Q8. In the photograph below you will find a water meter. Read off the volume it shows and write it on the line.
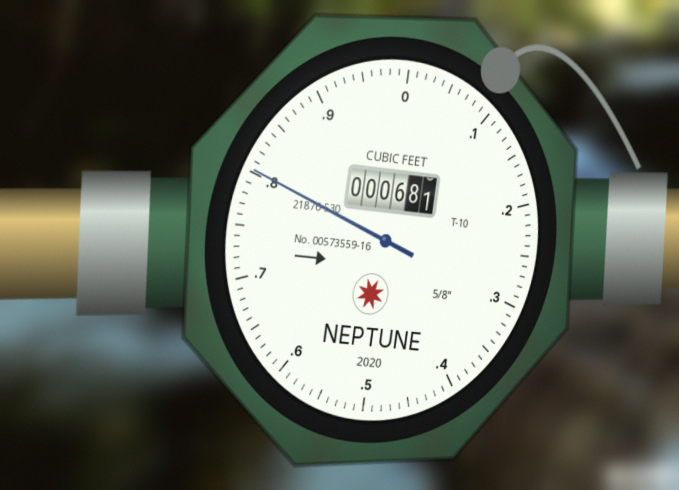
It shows 680.80 ft³
